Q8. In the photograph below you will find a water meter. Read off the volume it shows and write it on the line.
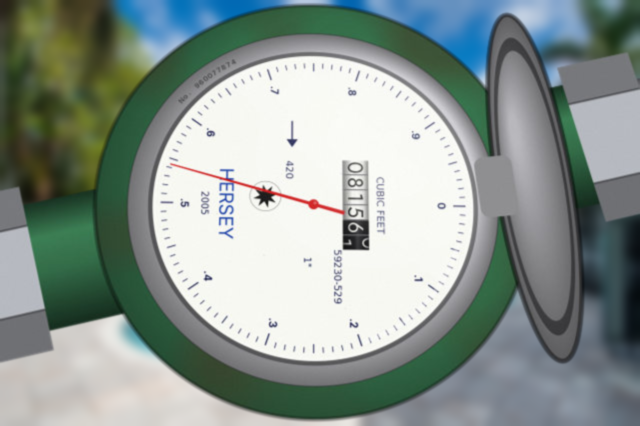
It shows 81560.54 ft³
